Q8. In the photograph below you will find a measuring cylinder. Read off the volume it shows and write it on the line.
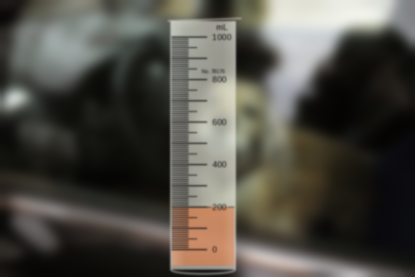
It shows 200 mL
